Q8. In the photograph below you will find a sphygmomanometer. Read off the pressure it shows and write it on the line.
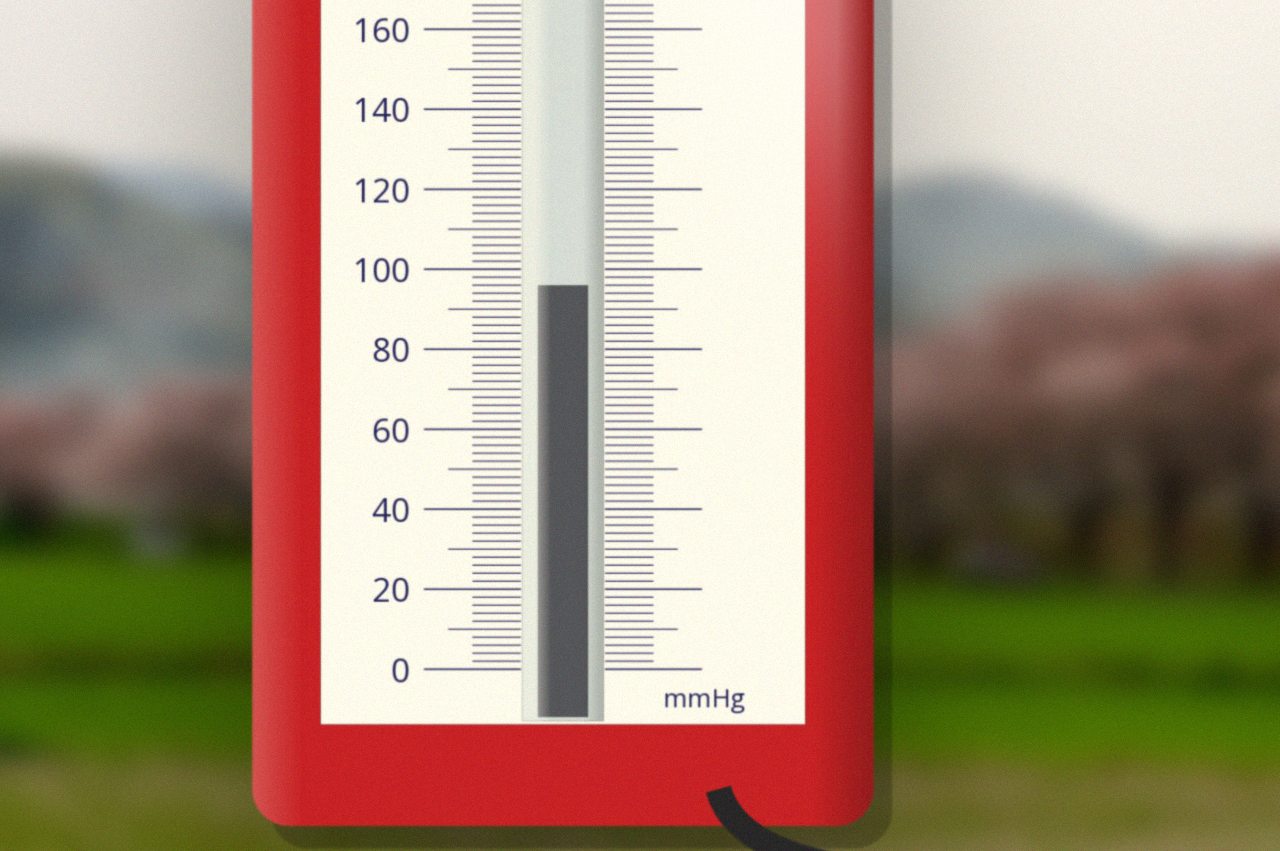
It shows 96 mmHg
